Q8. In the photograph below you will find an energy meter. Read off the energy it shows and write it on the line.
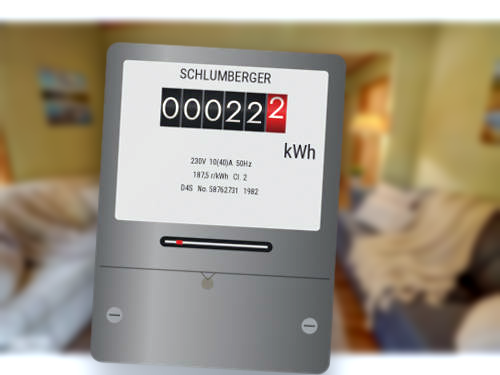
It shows 22.2 kWh
